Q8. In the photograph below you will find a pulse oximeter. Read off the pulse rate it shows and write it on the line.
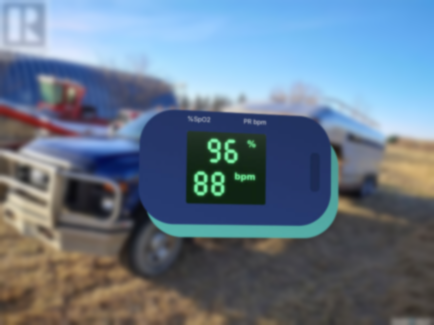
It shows 88 bpm
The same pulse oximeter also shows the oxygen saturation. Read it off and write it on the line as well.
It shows 96 %
